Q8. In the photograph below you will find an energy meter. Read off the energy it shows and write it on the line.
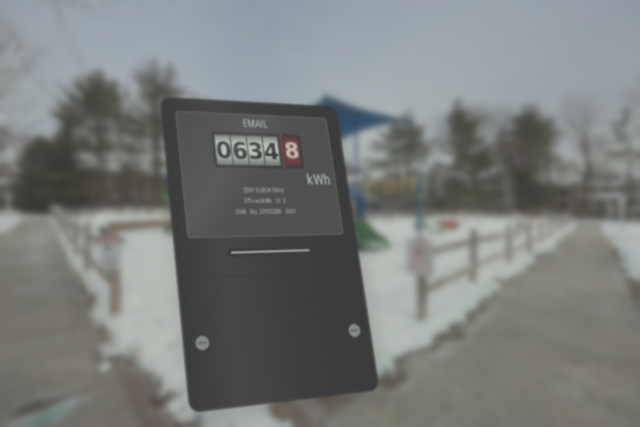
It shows 634.8 kWh
